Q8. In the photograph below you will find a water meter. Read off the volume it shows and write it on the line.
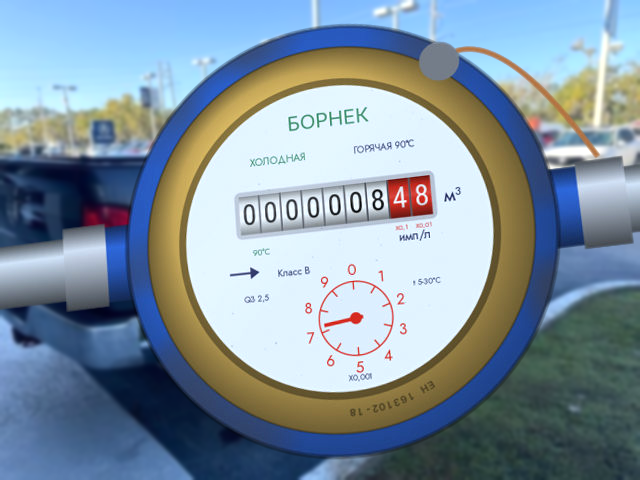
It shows 8.487 m³
